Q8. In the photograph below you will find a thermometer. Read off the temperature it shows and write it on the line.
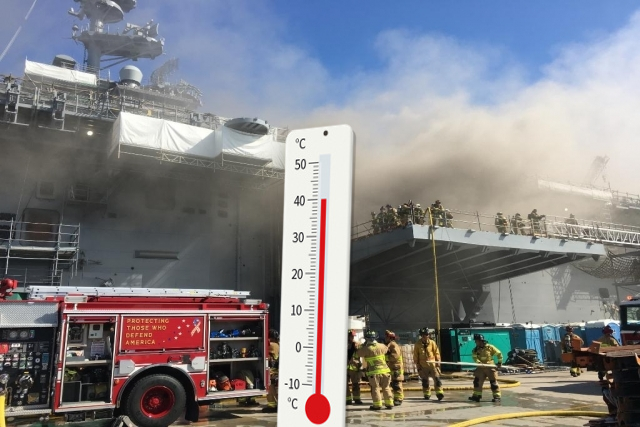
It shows 40 °C
